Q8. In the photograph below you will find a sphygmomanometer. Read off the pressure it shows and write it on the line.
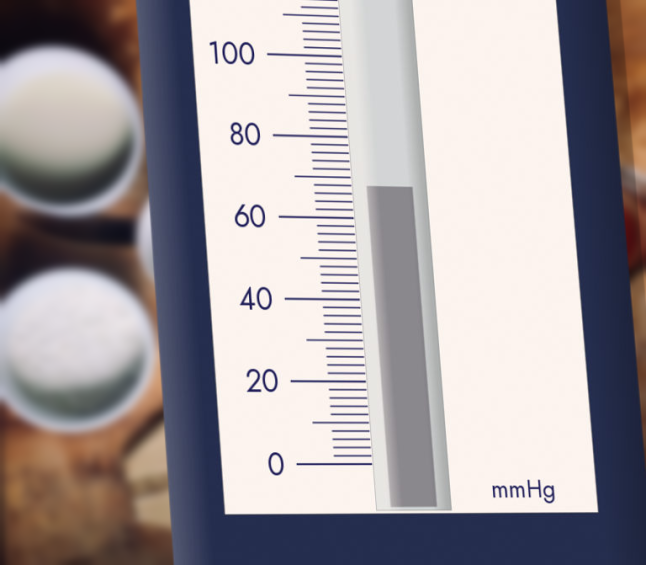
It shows 68 mmHg
